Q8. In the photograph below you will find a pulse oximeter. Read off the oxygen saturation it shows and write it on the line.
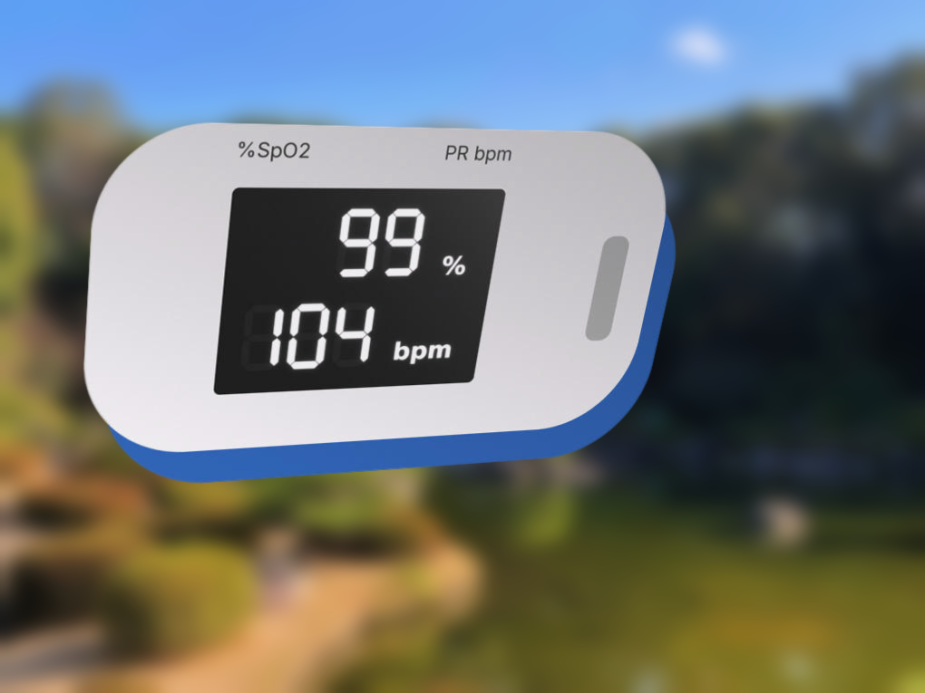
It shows 99 %
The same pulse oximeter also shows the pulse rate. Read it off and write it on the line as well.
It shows 104 bpm
